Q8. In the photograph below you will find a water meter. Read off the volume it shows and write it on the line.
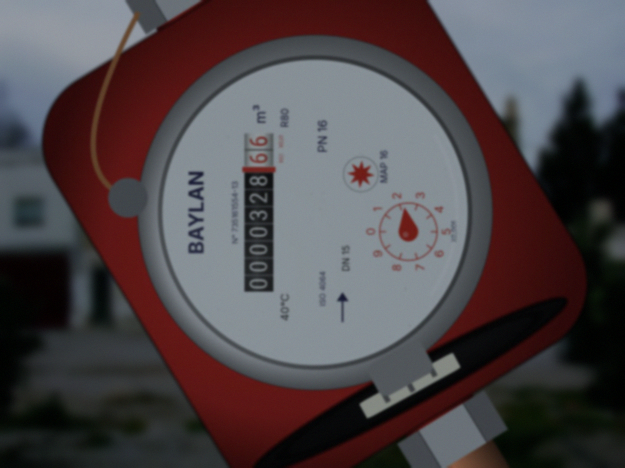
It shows 328.662 m³
